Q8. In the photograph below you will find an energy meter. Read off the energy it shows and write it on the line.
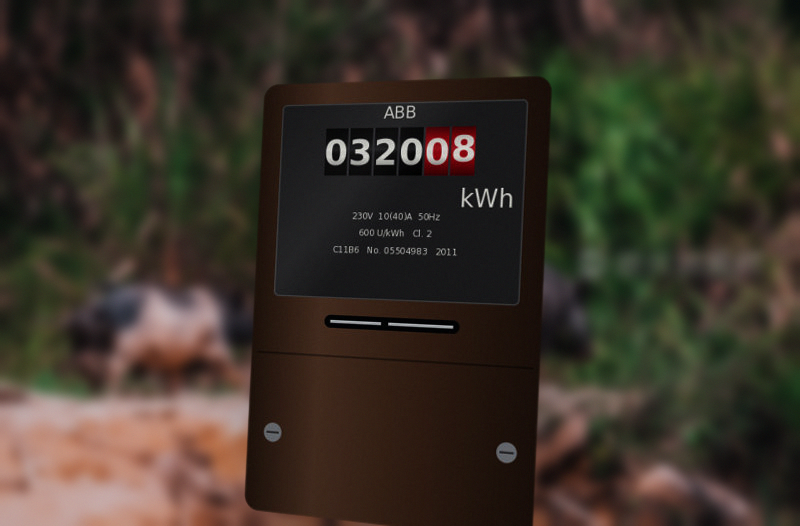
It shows 320.08 kWh
